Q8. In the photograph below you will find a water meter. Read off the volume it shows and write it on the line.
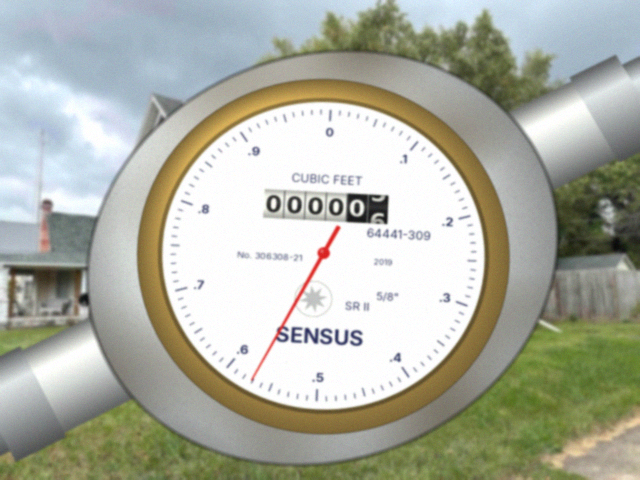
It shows 5.57 ft³
